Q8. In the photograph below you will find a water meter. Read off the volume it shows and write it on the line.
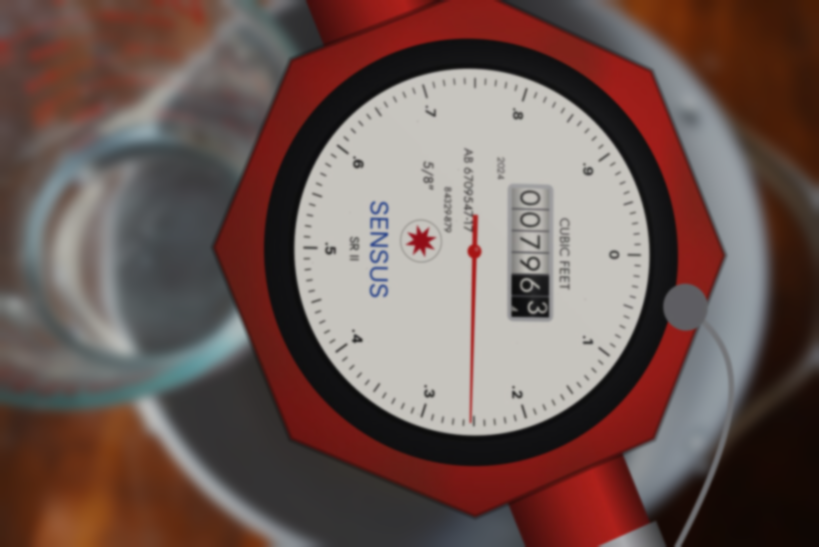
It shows 7963.25 ft³
